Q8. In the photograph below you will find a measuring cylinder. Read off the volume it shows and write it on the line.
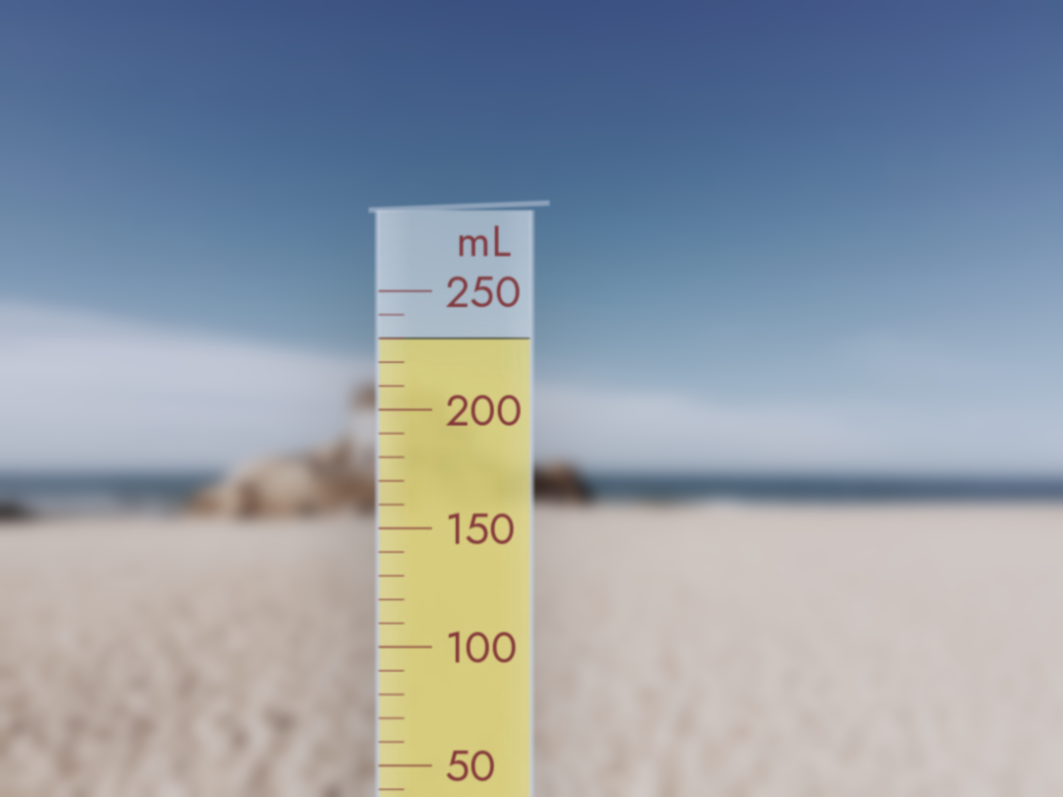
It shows 230 mL
